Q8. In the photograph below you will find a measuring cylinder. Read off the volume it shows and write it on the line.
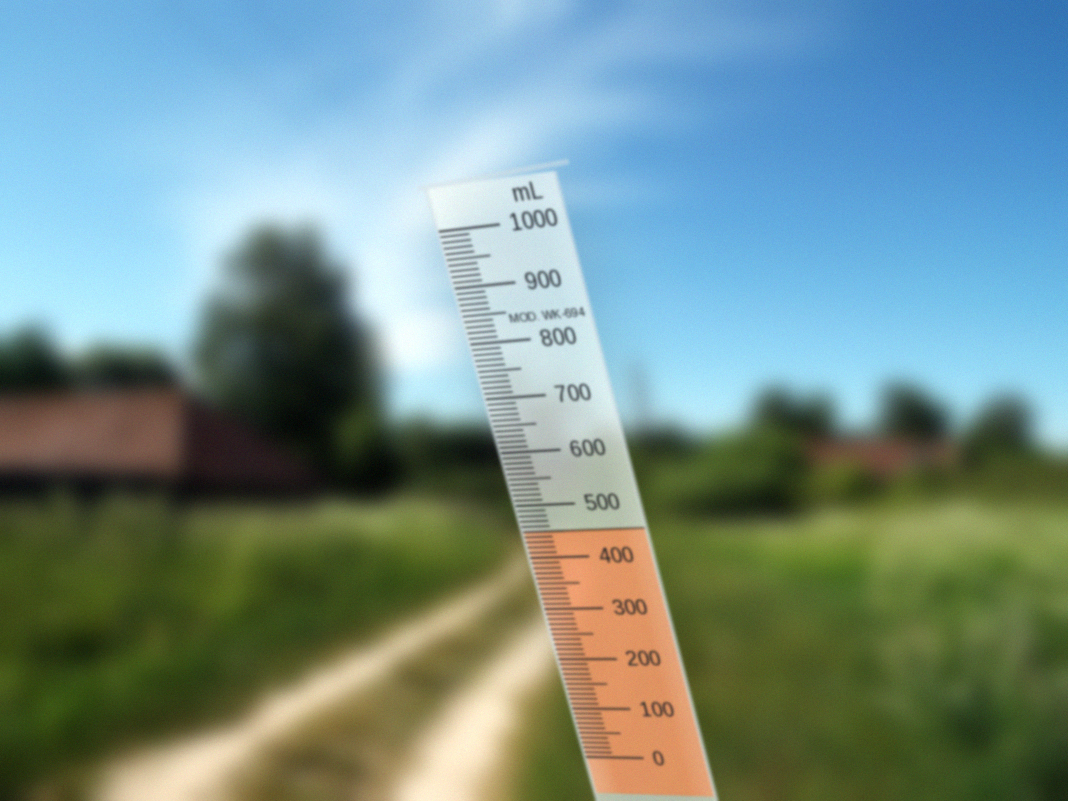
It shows 450 mL
